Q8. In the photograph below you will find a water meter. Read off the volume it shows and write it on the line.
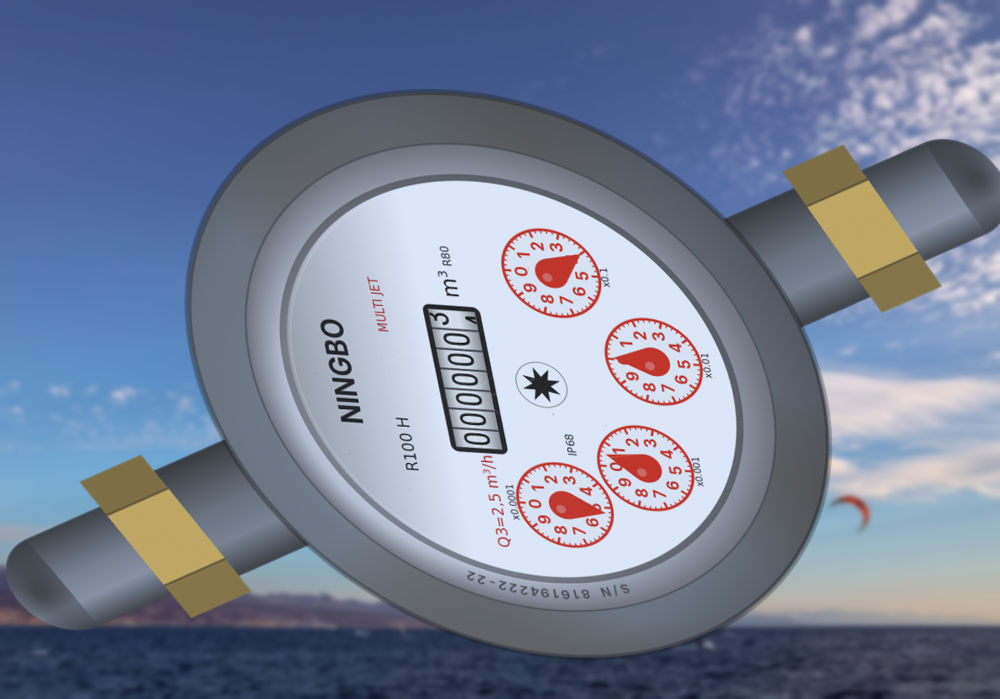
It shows 3.4005 m³
